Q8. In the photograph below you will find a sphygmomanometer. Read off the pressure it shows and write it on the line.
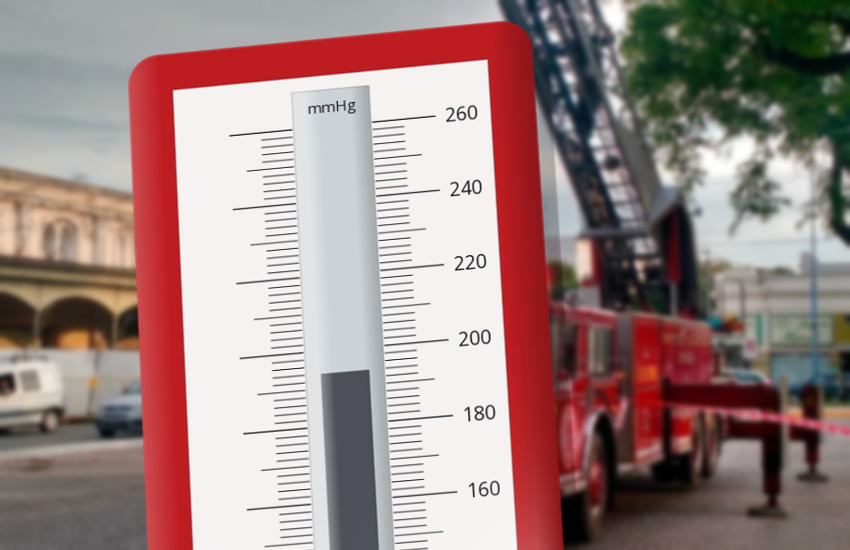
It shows 194 mmHg
